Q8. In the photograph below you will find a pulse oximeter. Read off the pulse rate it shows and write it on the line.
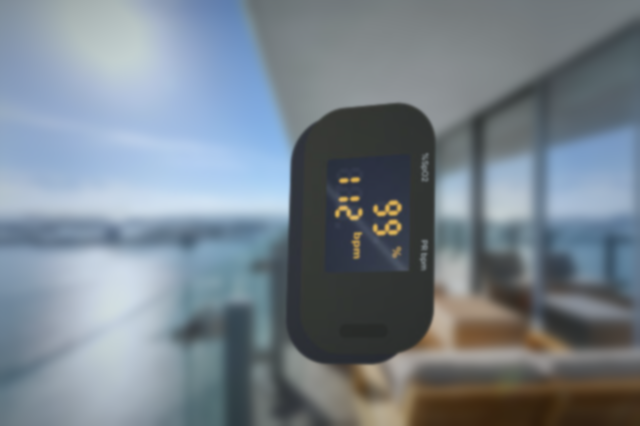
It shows 112 bpm
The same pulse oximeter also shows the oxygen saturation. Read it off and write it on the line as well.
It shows 99 %
